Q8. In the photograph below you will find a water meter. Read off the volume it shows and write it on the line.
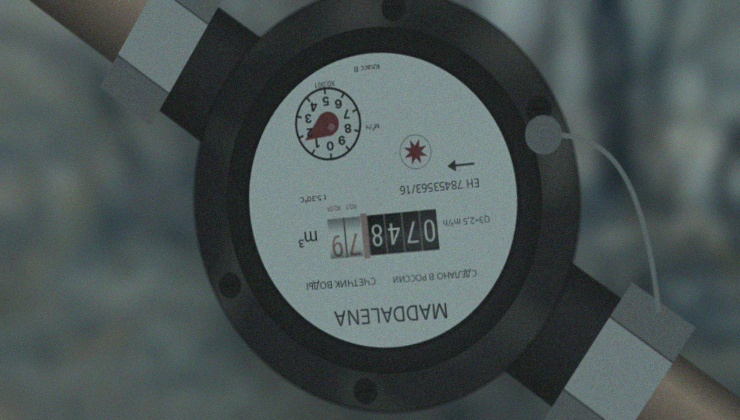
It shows 748.791 m³
